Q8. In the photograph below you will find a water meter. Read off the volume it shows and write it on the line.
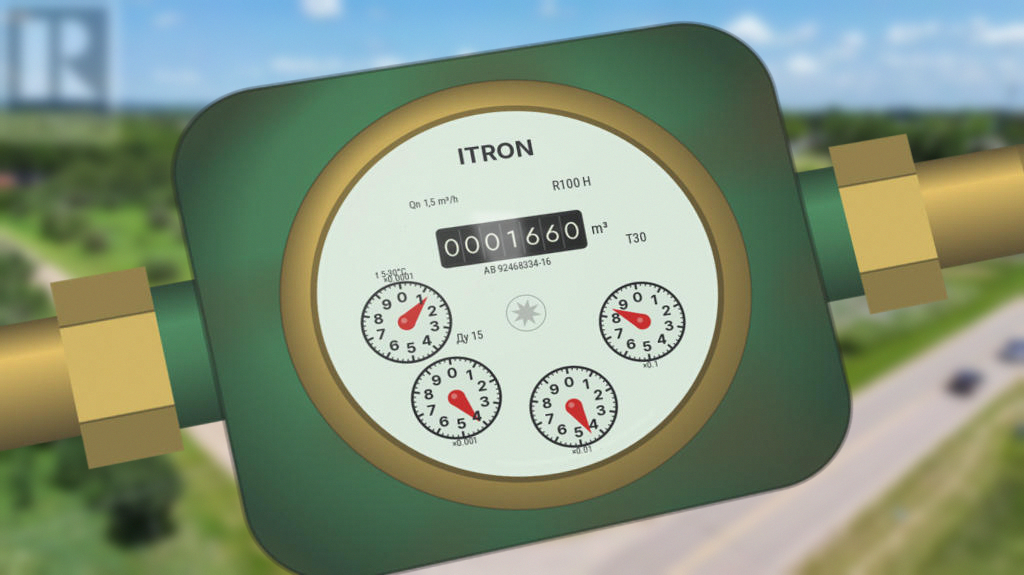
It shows 1660.8441 m³
